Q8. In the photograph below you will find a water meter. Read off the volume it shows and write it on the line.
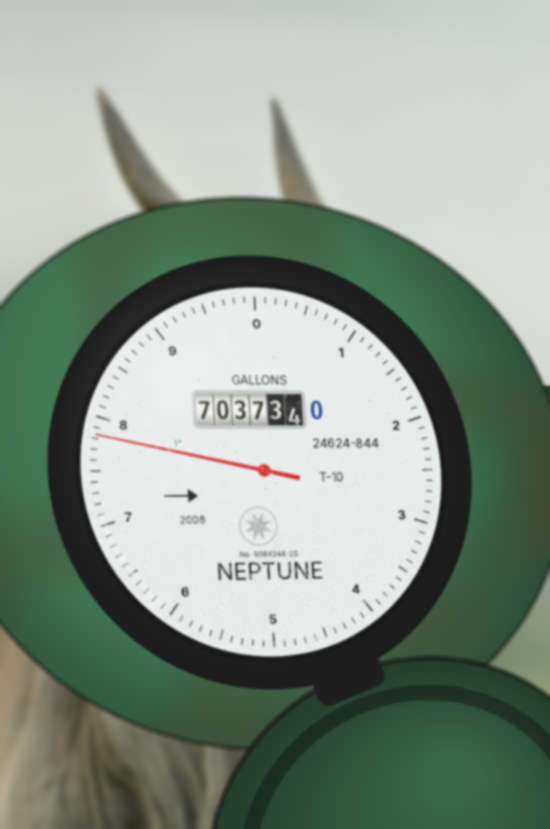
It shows 7037337.8 gal
